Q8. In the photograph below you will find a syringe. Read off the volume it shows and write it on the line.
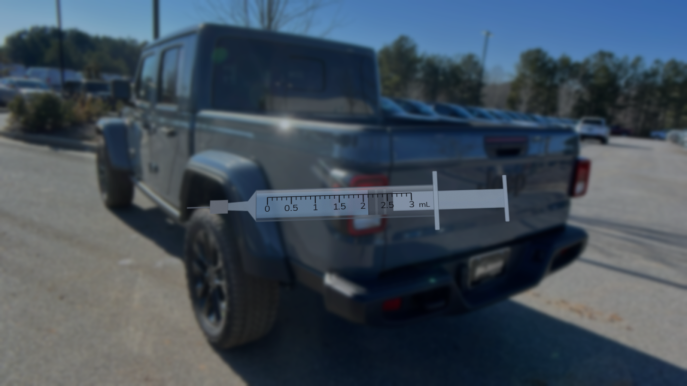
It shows 2.1 mL
